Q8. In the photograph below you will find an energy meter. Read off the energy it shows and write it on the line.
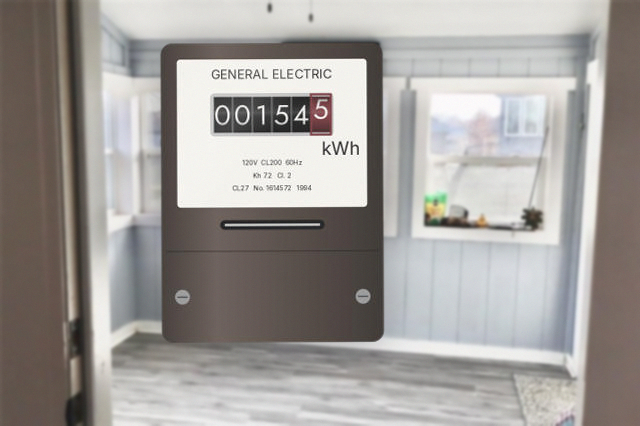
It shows 154.5 kWh
